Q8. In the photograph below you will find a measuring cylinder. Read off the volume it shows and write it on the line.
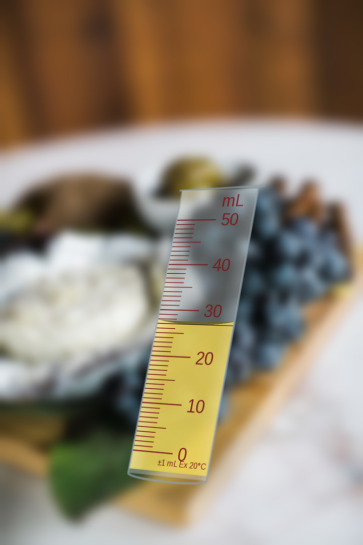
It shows 27 mL
